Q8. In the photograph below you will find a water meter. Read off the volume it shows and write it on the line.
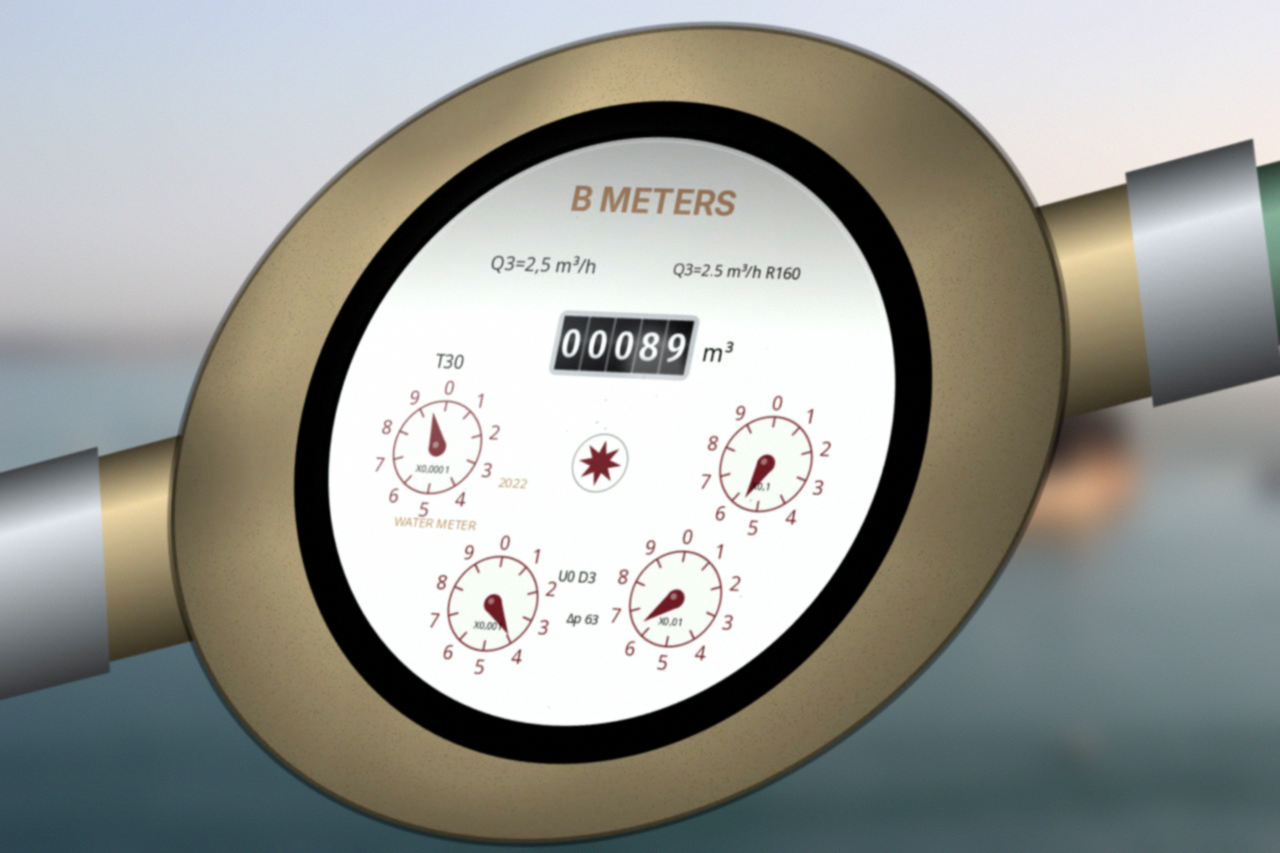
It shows 89.5639 m³
